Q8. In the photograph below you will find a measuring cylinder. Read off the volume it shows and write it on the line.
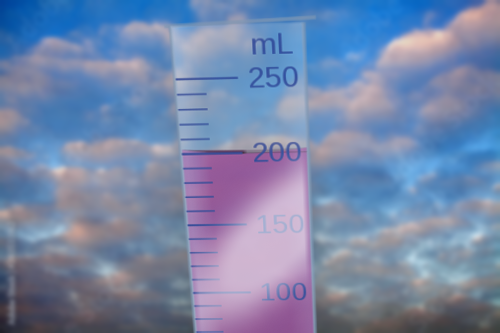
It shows 200 mL
